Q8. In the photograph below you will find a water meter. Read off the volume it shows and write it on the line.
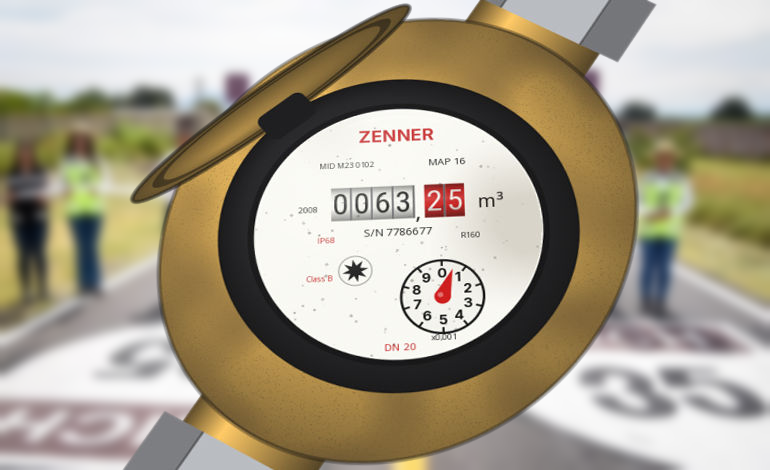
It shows 63.250 m³
